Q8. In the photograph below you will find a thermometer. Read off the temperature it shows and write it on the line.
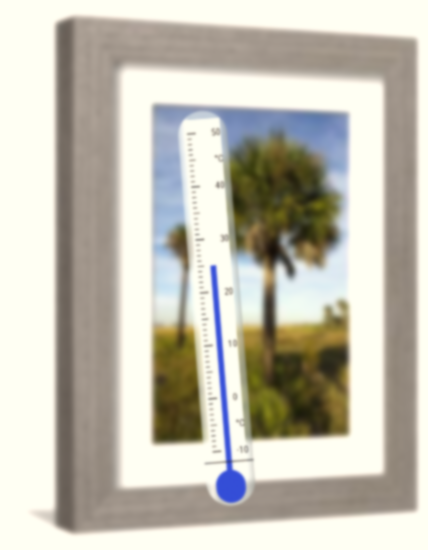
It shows 25 °C
